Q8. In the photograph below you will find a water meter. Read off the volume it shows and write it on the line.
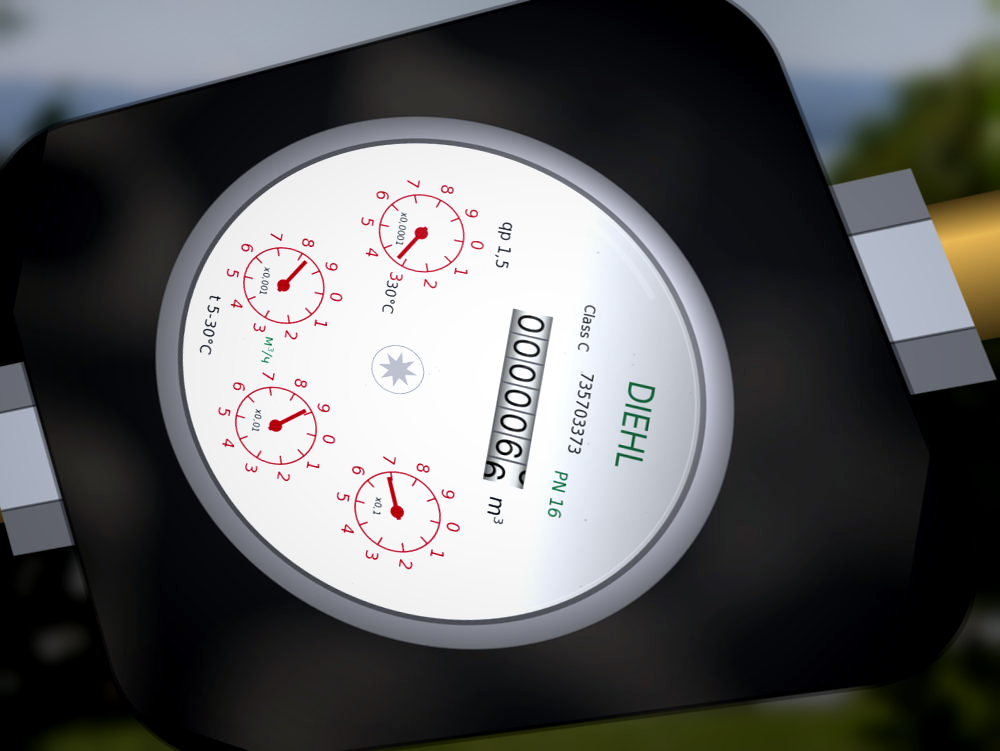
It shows 65.6883 m³
